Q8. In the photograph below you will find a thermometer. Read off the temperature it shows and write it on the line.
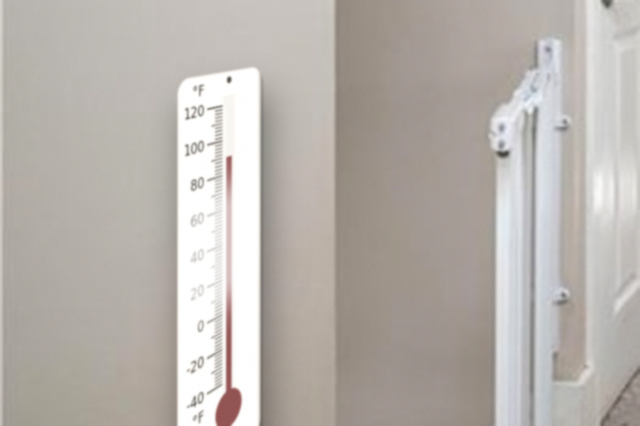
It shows 90 °F
